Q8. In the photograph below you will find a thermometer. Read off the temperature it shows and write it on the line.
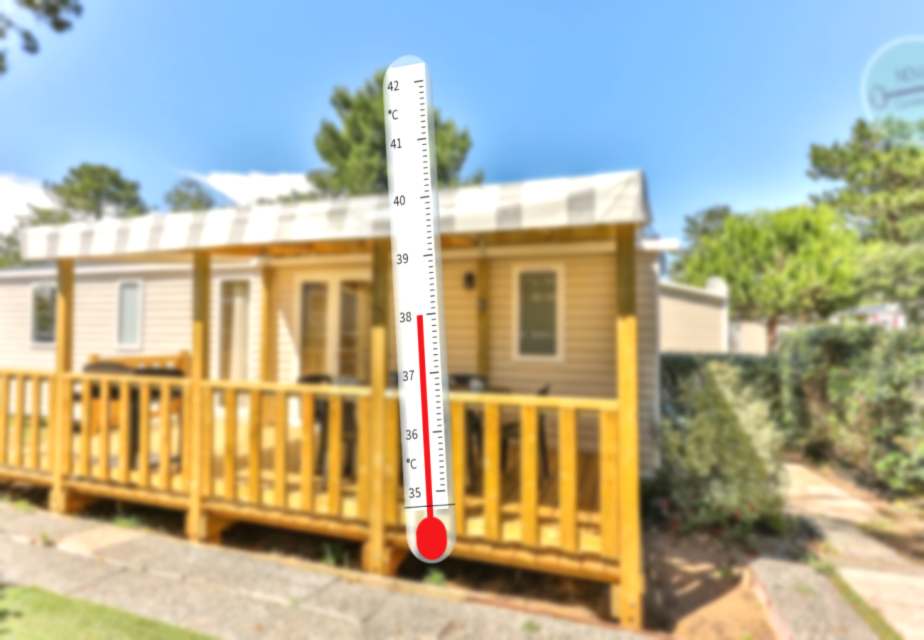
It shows 38 °C
